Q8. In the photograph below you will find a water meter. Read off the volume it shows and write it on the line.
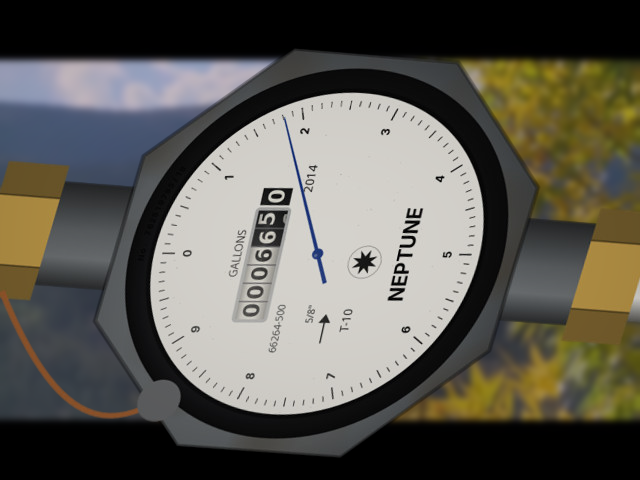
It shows 6651.8 gal
